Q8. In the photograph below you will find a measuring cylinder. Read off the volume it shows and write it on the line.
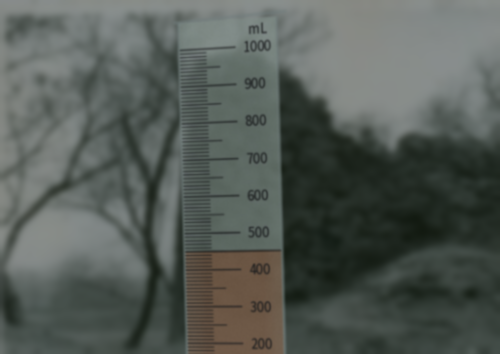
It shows 450 mL
